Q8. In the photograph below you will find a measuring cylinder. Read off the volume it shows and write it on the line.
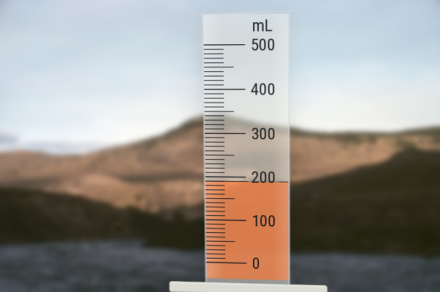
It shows 190 mL
